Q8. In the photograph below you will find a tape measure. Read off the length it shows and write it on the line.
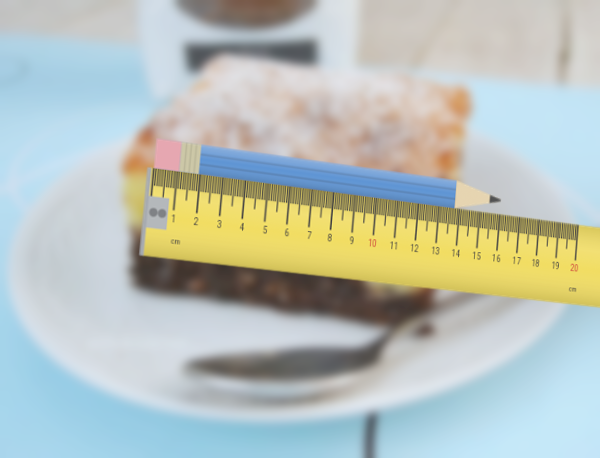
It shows 16 cm
